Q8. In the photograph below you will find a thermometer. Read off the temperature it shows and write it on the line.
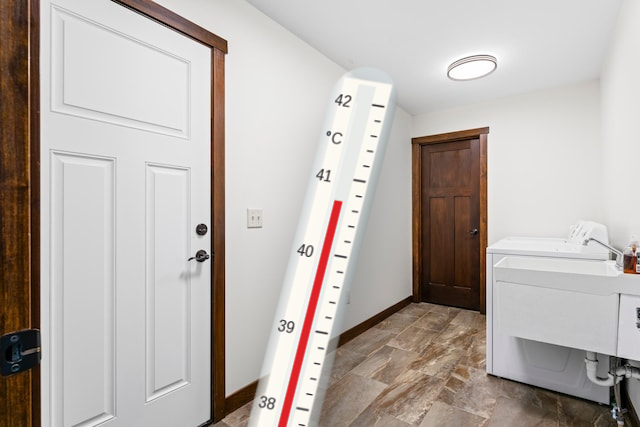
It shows 40.7 °C
